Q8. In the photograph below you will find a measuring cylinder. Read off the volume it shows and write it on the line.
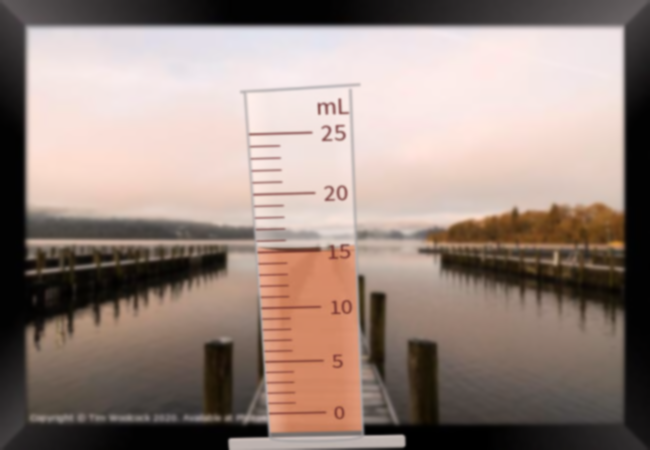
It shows 15 mL
